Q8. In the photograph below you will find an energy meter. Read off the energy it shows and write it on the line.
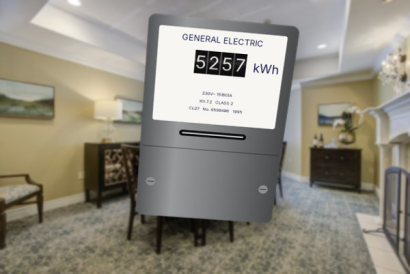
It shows 5257 kWh
